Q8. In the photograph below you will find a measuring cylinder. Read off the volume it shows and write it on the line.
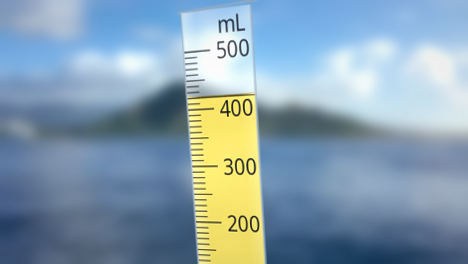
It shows 420 mL
